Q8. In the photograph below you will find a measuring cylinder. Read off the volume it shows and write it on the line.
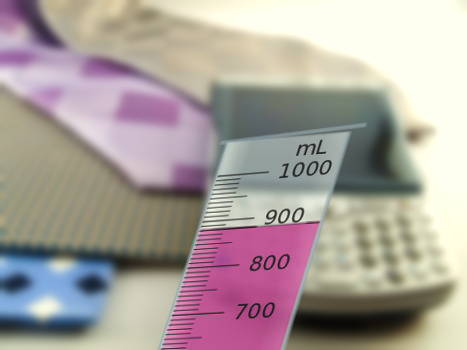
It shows 880 mL
